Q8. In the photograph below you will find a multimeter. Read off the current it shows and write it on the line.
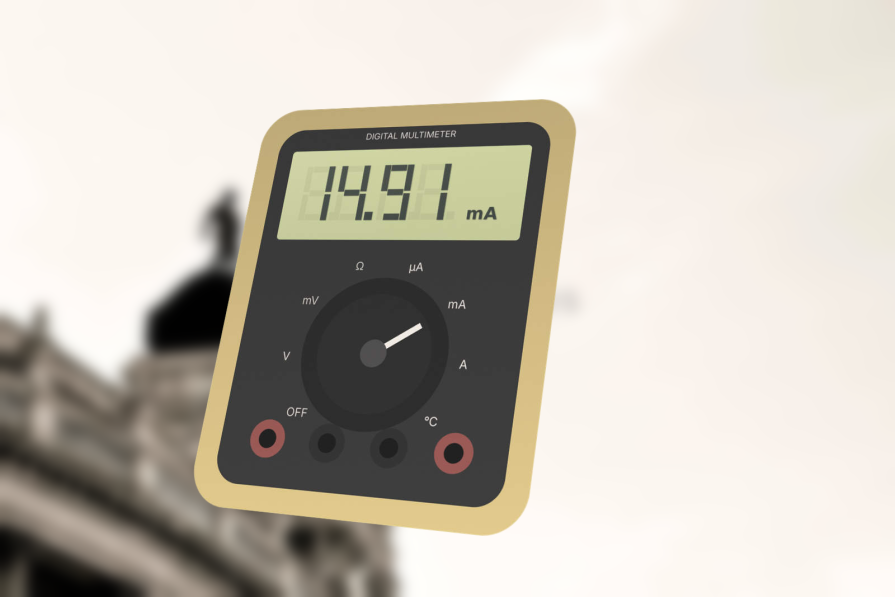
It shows 14.91 mA
